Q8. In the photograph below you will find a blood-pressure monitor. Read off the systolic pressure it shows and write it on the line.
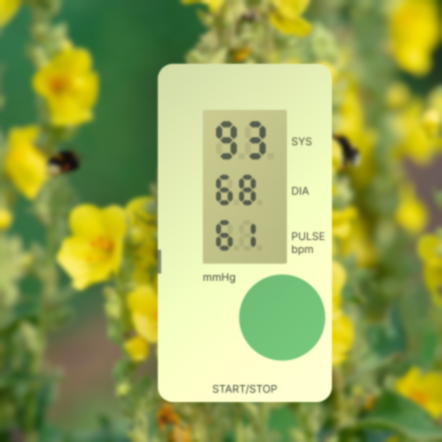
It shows 93 mmHg
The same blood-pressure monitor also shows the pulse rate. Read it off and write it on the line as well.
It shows 61 bpm
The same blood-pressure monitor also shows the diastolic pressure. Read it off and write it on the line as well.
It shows 68 mmHg
